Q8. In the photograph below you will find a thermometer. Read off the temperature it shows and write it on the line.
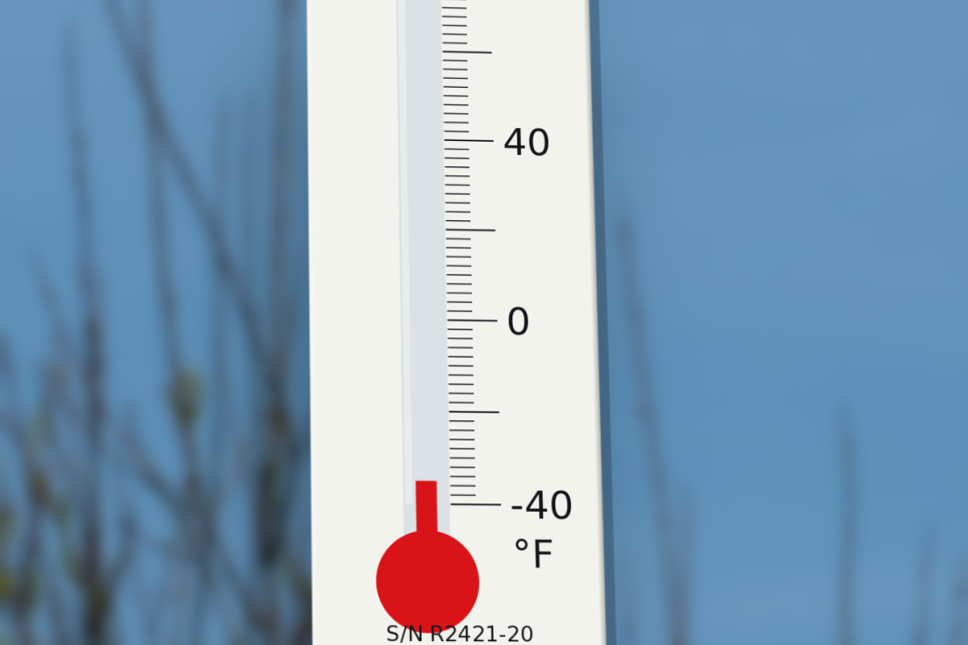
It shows -35 °F
